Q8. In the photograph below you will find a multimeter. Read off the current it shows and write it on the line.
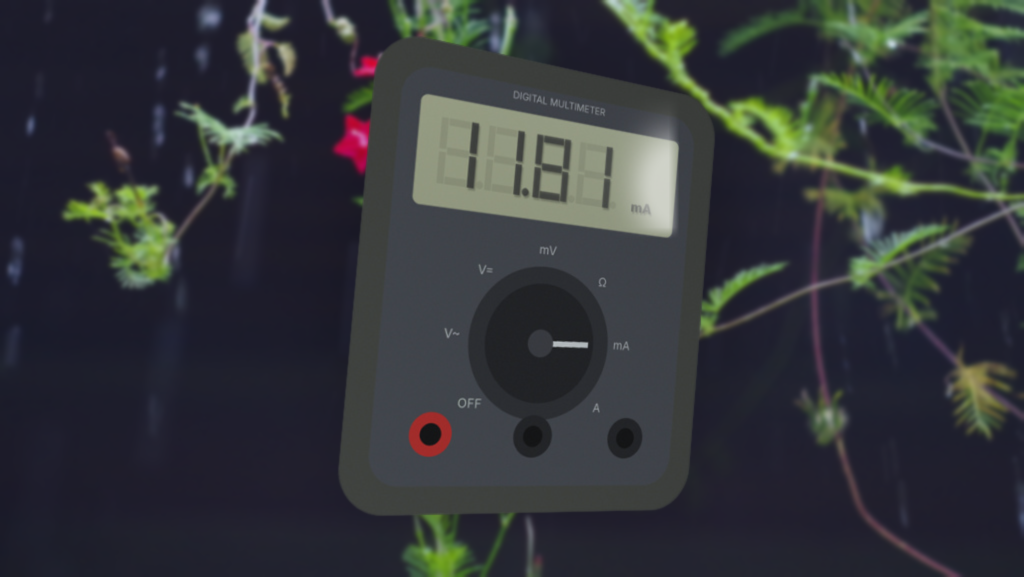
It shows 11.81 mA
